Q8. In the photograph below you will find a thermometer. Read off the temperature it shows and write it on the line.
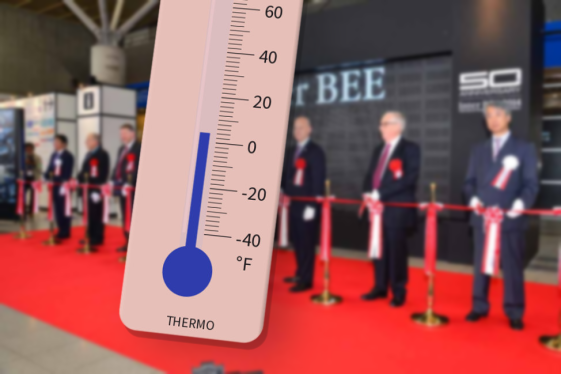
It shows 4 °F
